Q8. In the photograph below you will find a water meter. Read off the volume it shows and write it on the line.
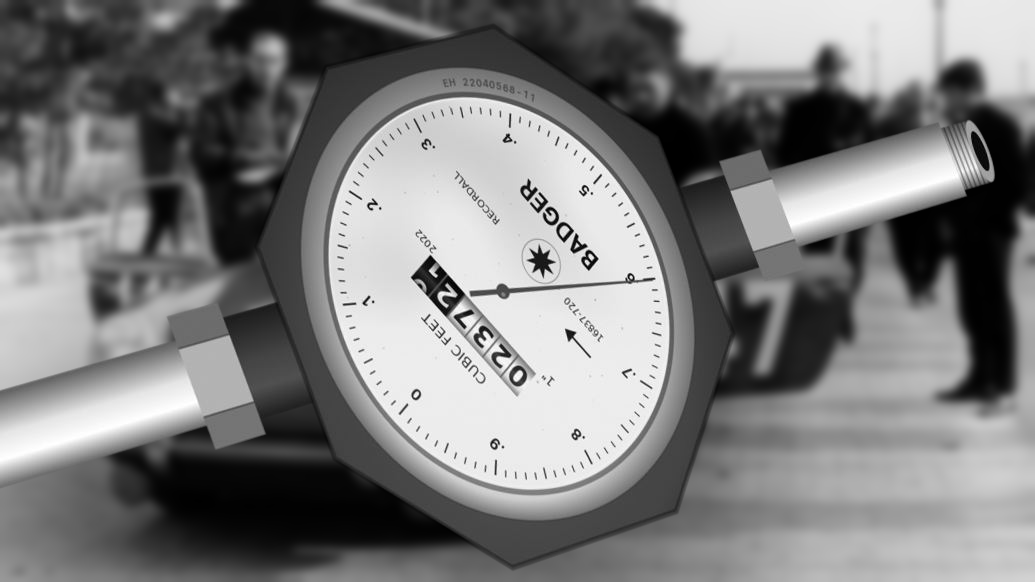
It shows 23720.60 ft³
